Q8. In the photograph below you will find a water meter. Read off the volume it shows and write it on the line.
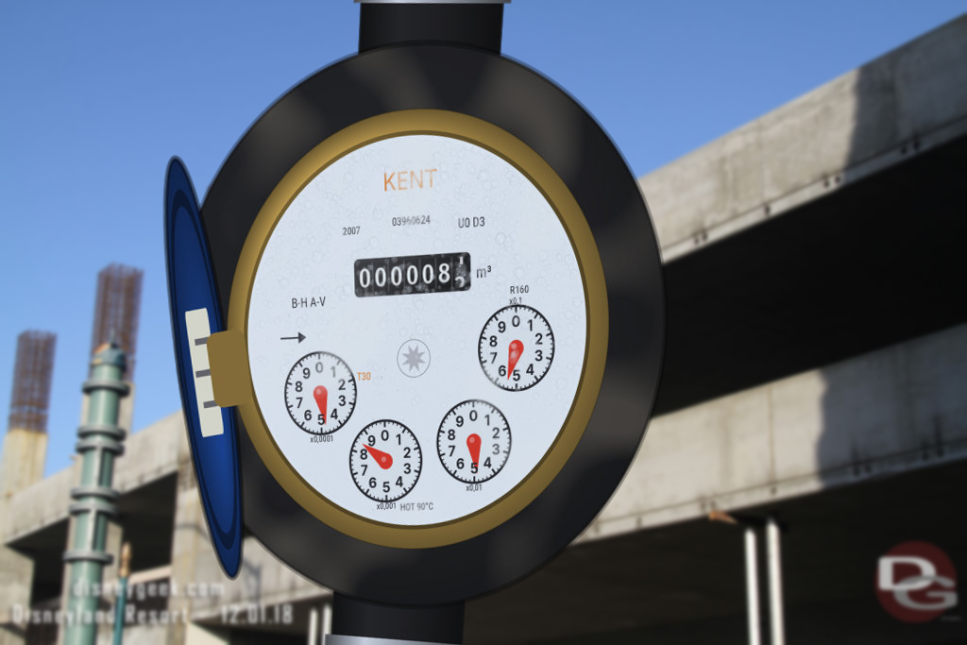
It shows 81.5484 m³
